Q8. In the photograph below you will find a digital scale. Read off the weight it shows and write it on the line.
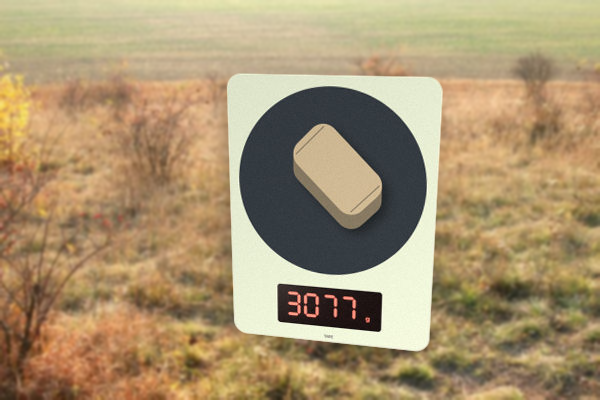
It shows 3077 g
